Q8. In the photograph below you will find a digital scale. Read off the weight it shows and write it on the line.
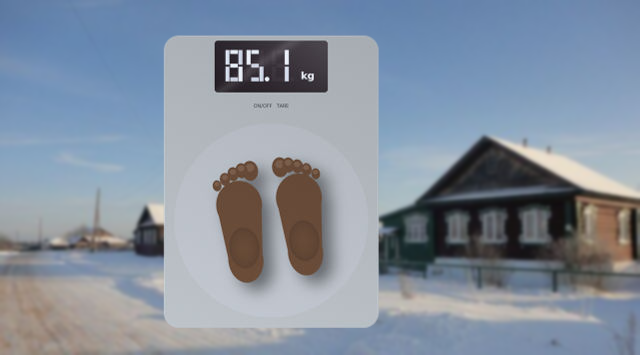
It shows 85.1 kg
